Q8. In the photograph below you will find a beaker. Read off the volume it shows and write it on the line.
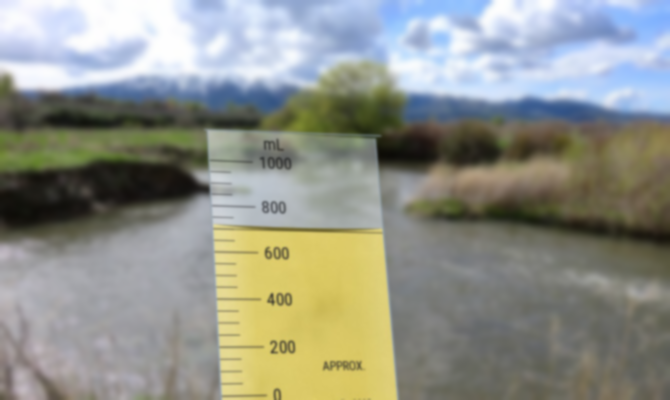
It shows 700 mL
